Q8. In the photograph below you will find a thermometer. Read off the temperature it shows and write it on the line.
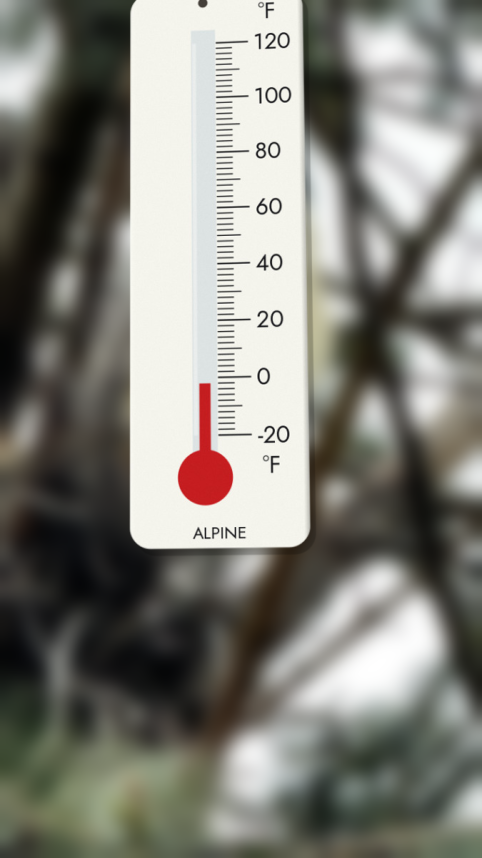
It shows -2 °F
